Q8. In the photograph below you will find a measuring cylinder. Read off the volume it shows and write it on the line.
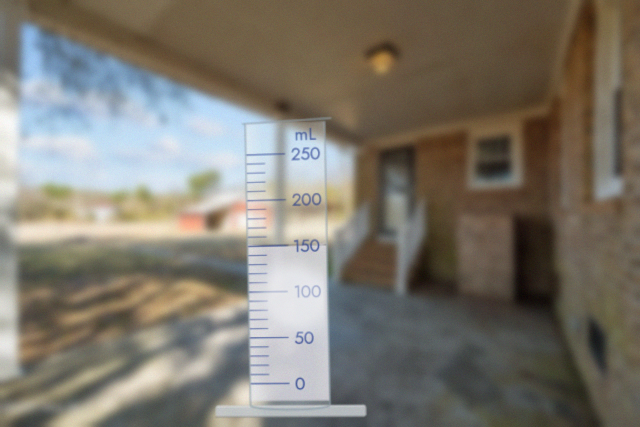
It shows 150 mL
